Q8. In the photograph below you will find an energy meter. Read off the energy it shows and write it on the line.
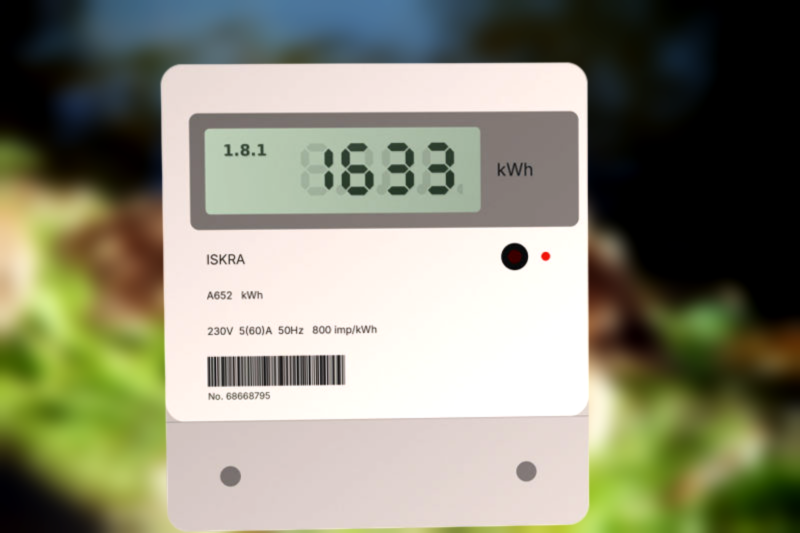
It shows 1633 kWh
